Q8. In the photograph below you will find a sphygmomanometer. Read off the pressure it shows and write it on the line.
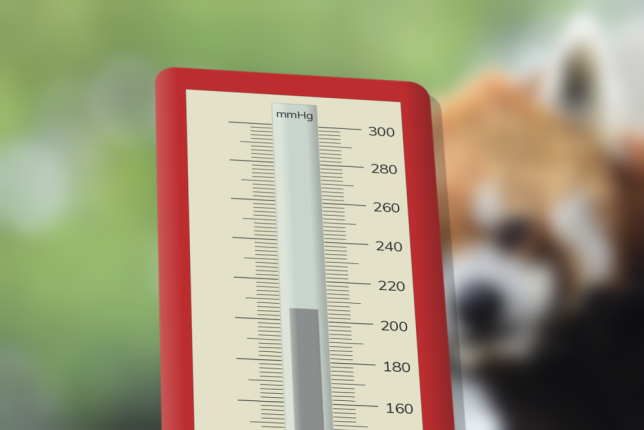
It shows 206 mmHg
